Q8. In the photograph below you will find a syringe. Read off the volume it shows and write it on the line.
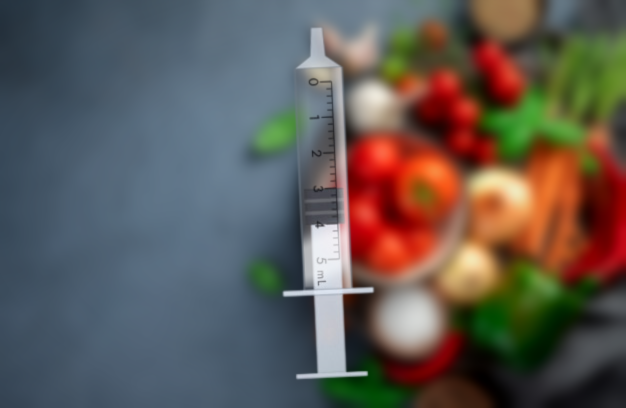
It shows 3 mL
